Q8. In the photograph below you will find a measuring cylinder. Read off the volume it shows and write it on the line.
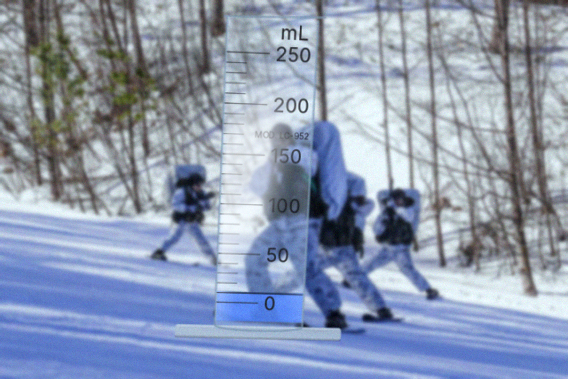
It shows 10 mL
